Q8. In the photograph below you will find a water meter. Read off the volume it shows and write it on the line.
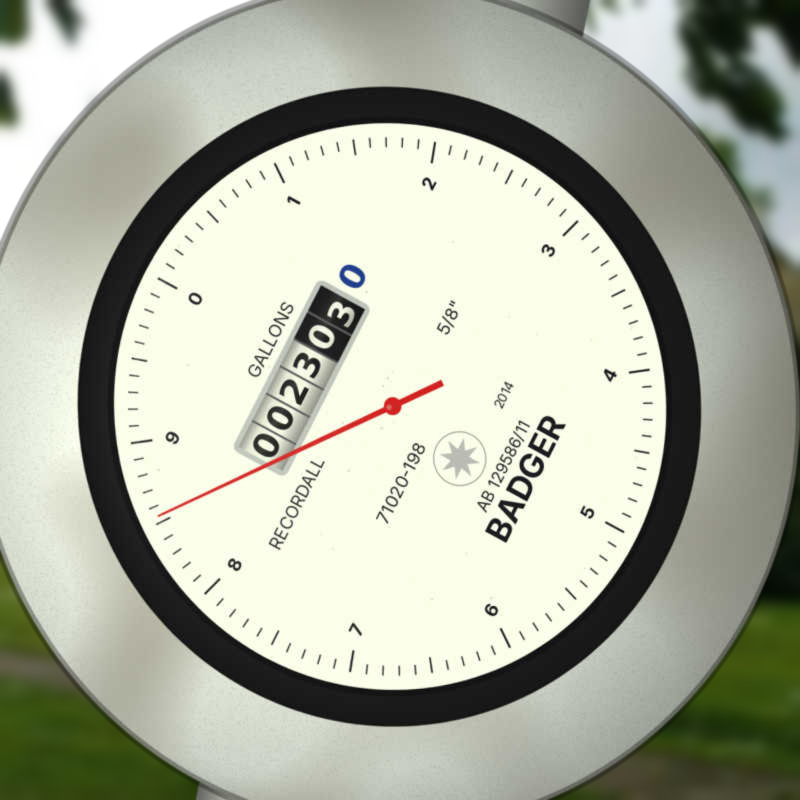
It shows 23028.5 gal
